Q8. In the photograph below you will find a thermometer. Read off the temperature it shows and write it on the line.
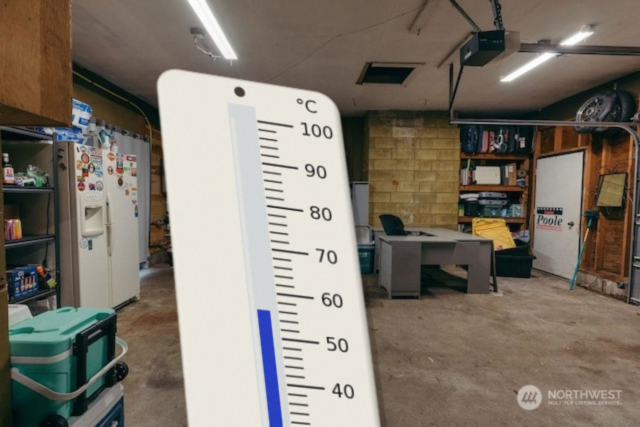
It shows 56 °C
